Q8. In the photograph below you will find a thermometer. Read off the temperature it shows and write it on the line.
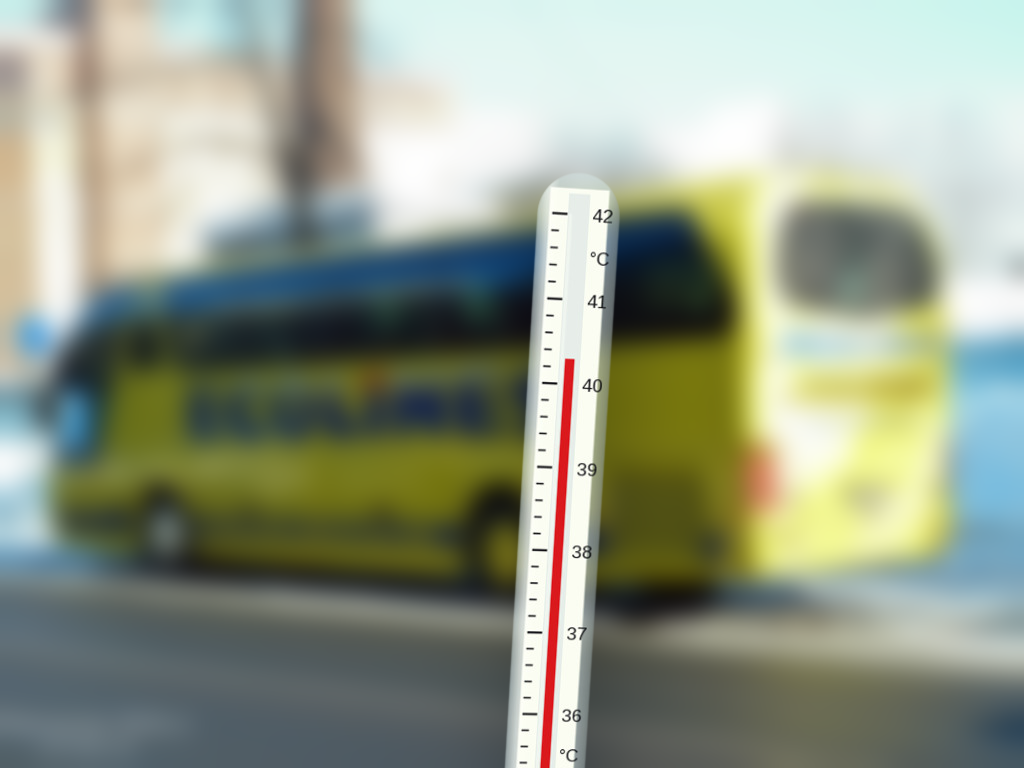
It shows 40.3 °C
